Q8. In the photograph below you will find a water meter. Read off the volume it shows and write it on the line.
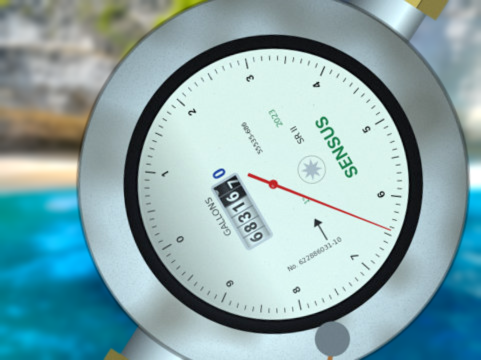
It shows 6831666.4 gal
